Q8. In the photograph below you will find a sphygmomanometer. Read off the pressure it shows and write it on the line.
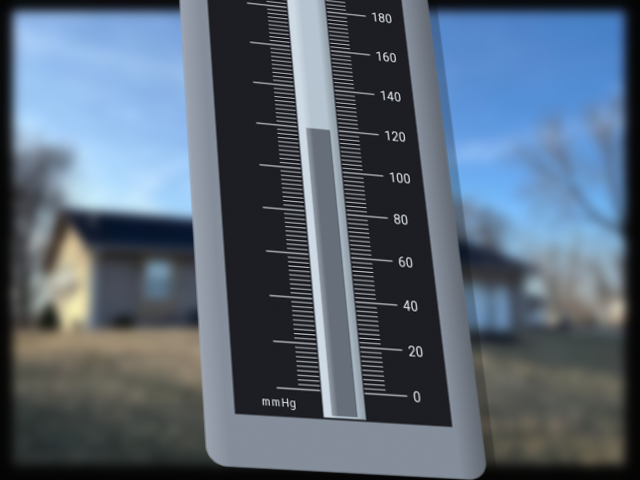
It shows 120 mmHg
